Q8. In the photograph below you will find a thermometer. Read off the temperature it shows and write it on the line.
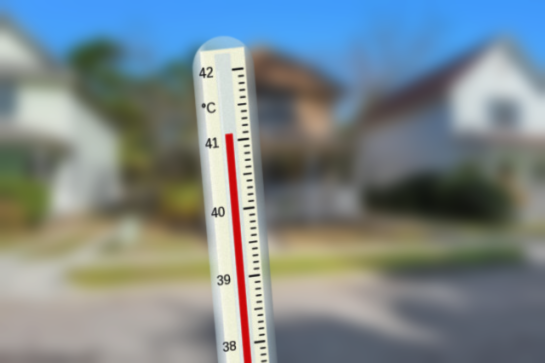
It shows 41.1 °C
